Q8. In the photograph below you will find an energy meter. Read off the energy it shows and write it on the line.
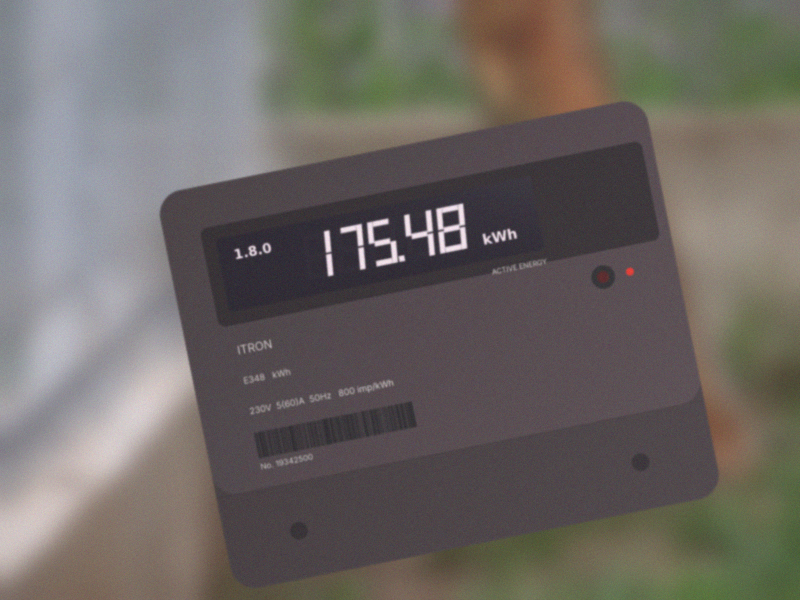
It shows 175.48 kWh
